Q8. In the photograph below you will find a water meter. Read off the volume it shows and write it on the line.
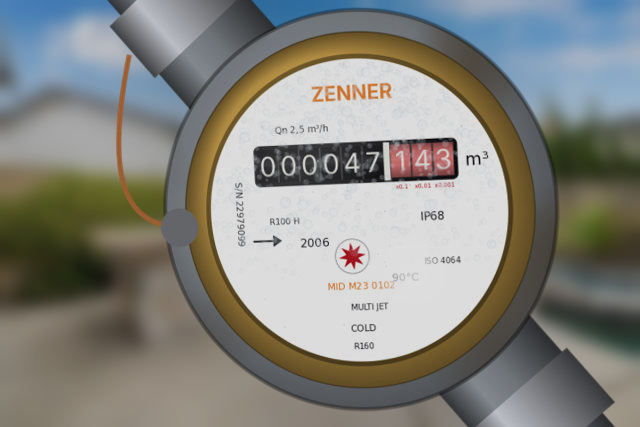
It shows 47.143 m³
